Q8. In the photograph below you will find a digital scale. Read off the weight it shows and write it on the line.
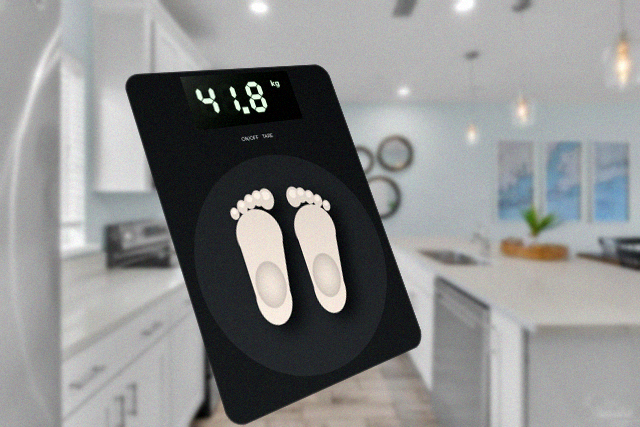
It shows 41.8 kg
